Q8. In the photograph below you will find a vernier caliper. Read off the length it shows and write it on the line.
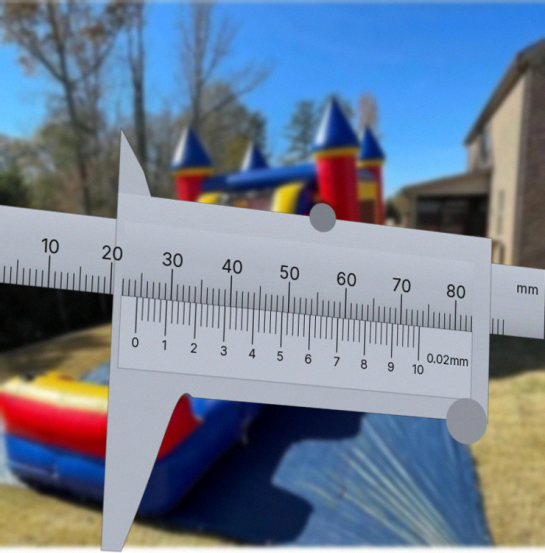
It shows 24.4 mm
